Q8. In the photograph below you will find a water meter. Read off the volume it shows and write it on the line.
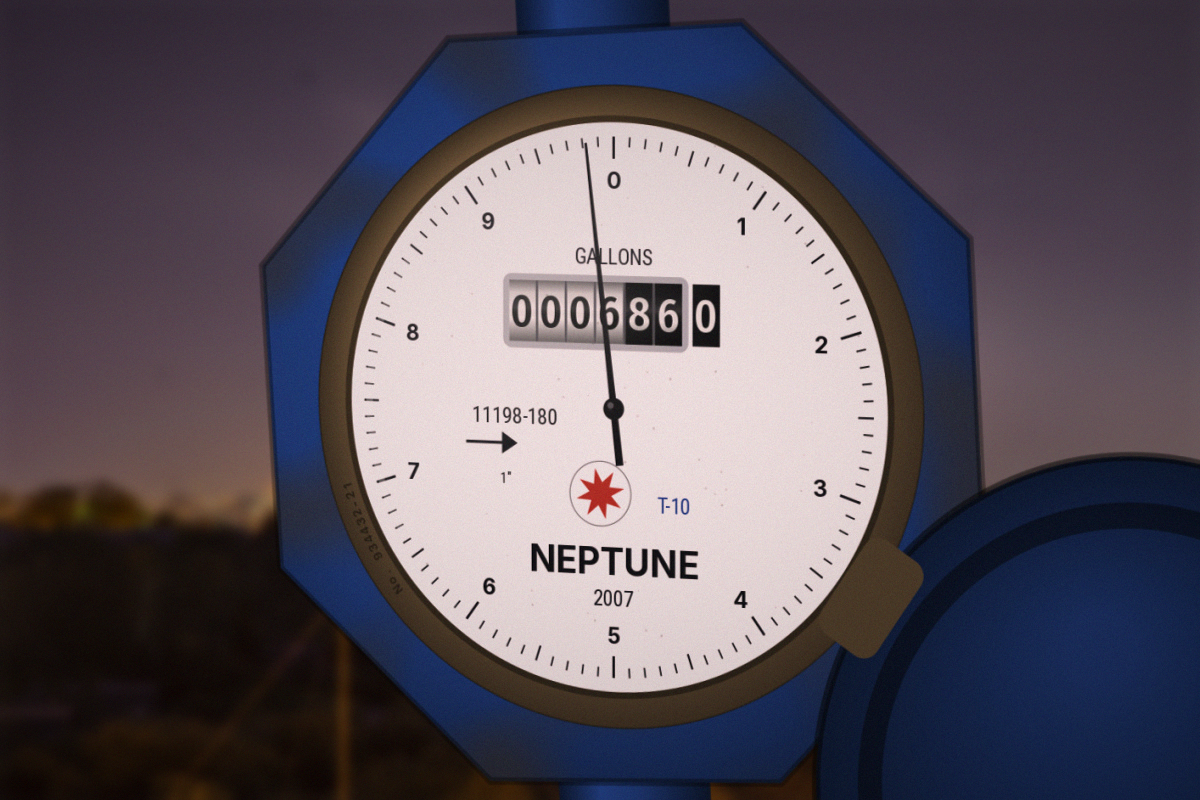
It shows 6859.8 gal
